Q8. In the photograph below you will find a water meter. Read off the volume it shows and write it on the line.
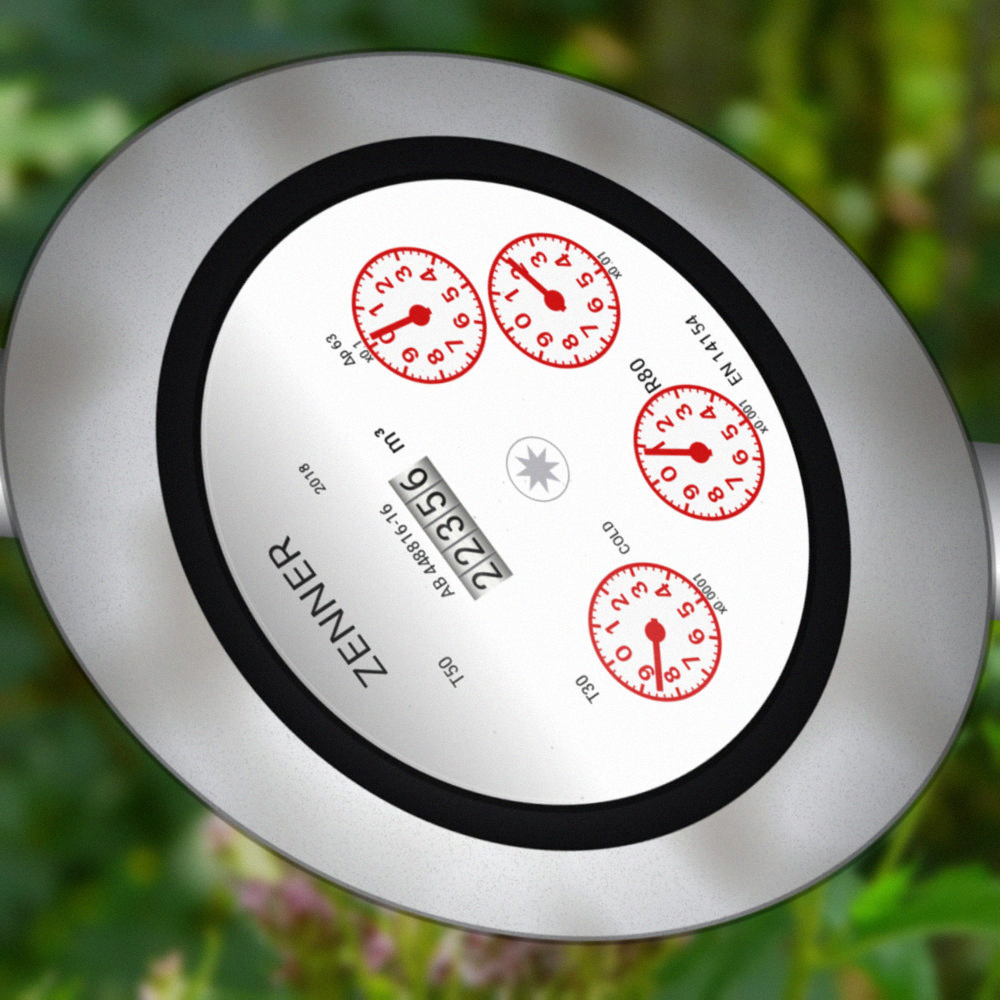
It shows 22356.0208 m³
